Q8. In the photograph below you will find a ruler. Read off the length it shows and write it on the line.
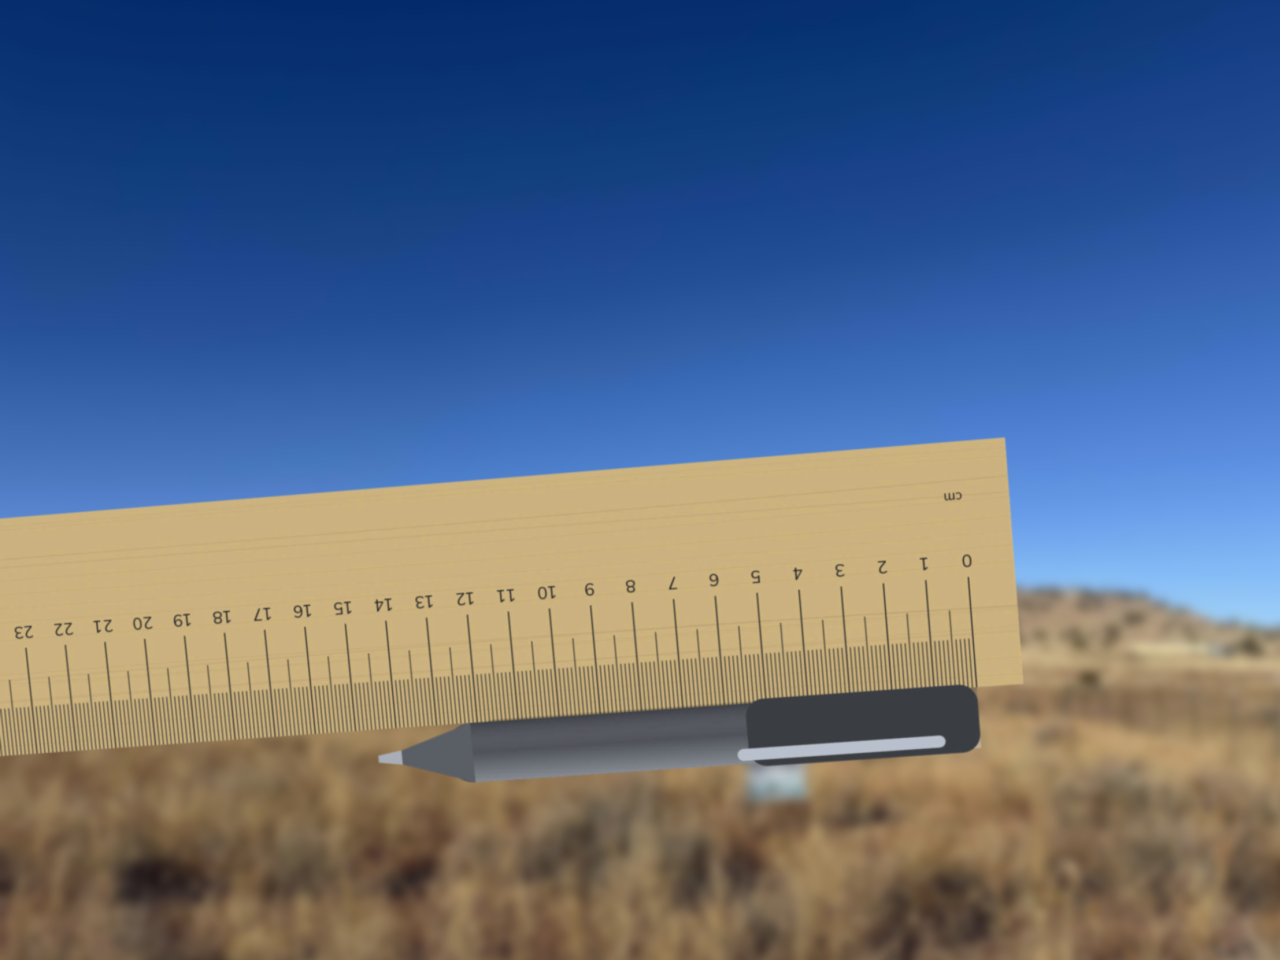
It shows 14.5 cm
